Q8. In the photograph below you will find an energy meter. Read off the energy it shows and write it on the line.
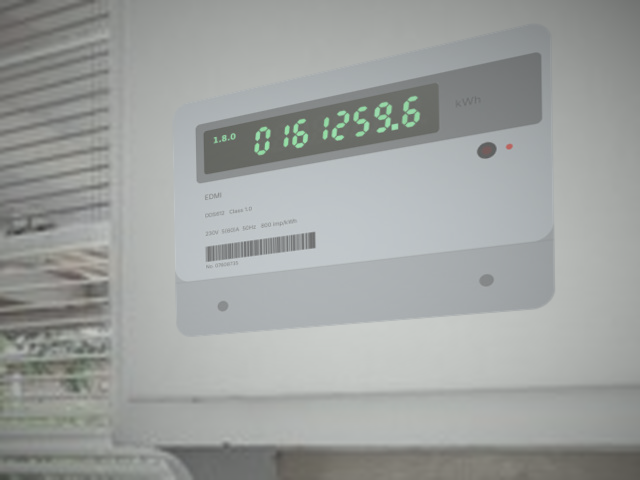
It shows 161259.6 kWh
